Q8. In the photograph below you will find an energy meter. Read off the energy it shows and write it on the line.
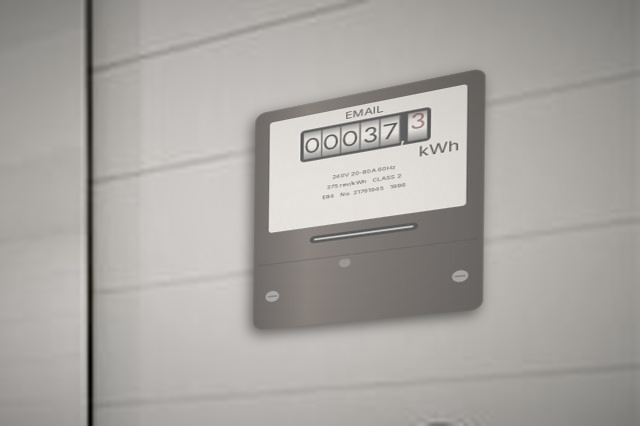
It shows 37.3 kWh
